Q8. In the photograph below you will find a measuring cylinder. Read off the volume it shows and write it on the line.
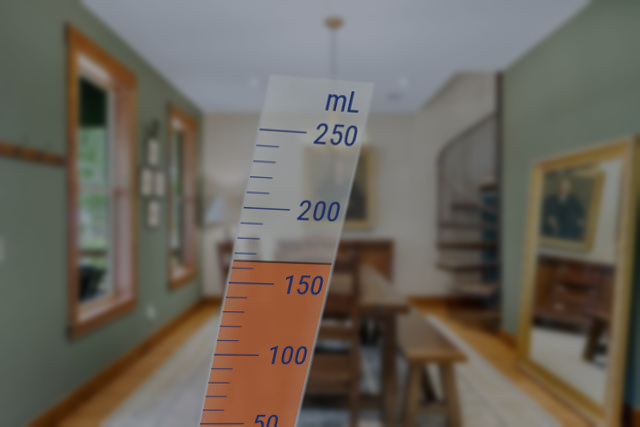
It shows 165 mL
